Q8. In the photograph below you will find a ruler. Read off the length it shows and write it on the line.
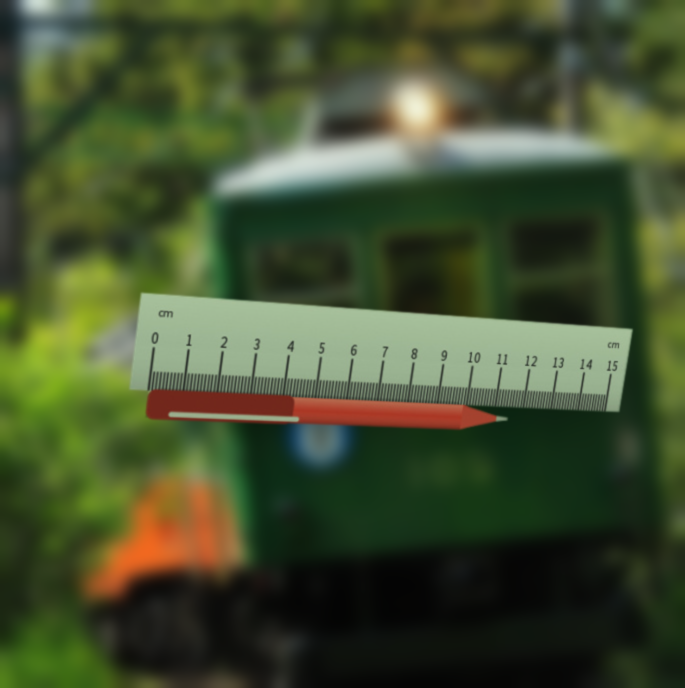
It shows 11.5 cm
